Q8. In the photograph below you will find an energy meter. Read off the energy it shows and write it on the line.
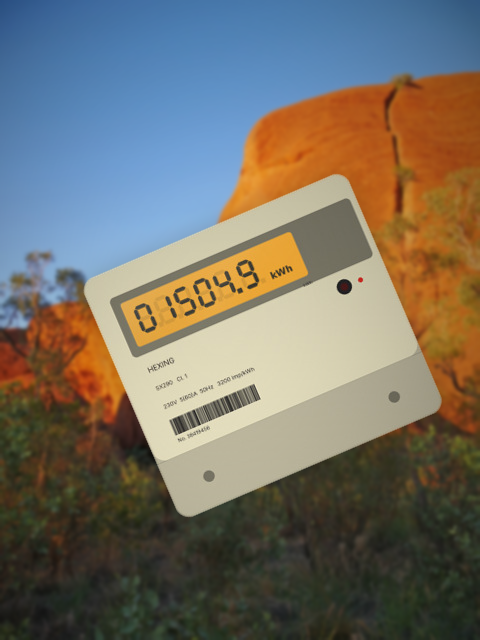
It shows 1504.9 kWh
